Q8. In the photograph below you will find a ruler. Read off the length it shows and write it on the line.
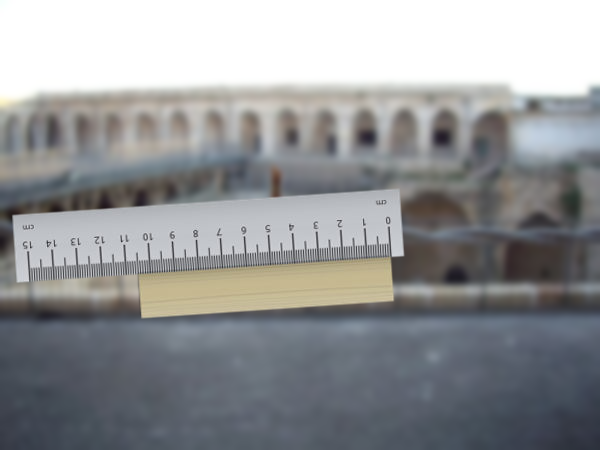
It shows 10.5 cm
